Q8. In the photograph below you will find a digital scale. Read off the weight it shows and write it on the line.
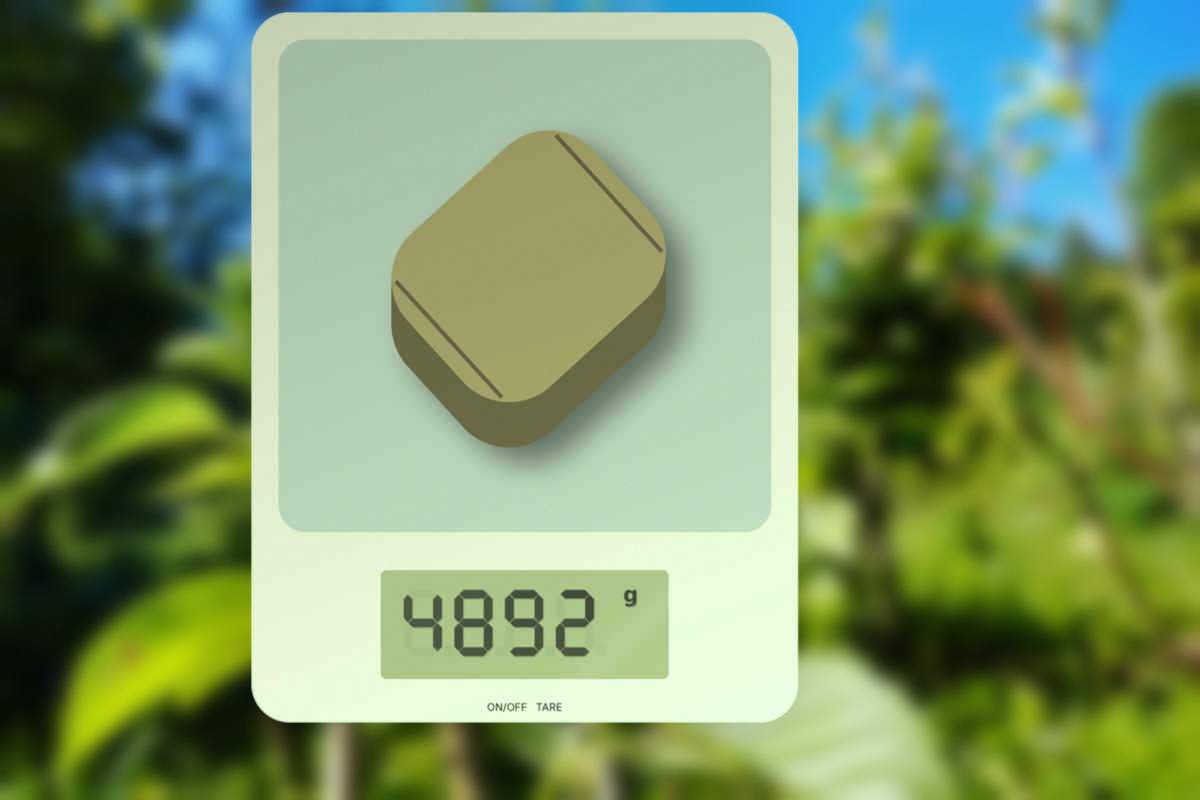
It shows 4892 g
